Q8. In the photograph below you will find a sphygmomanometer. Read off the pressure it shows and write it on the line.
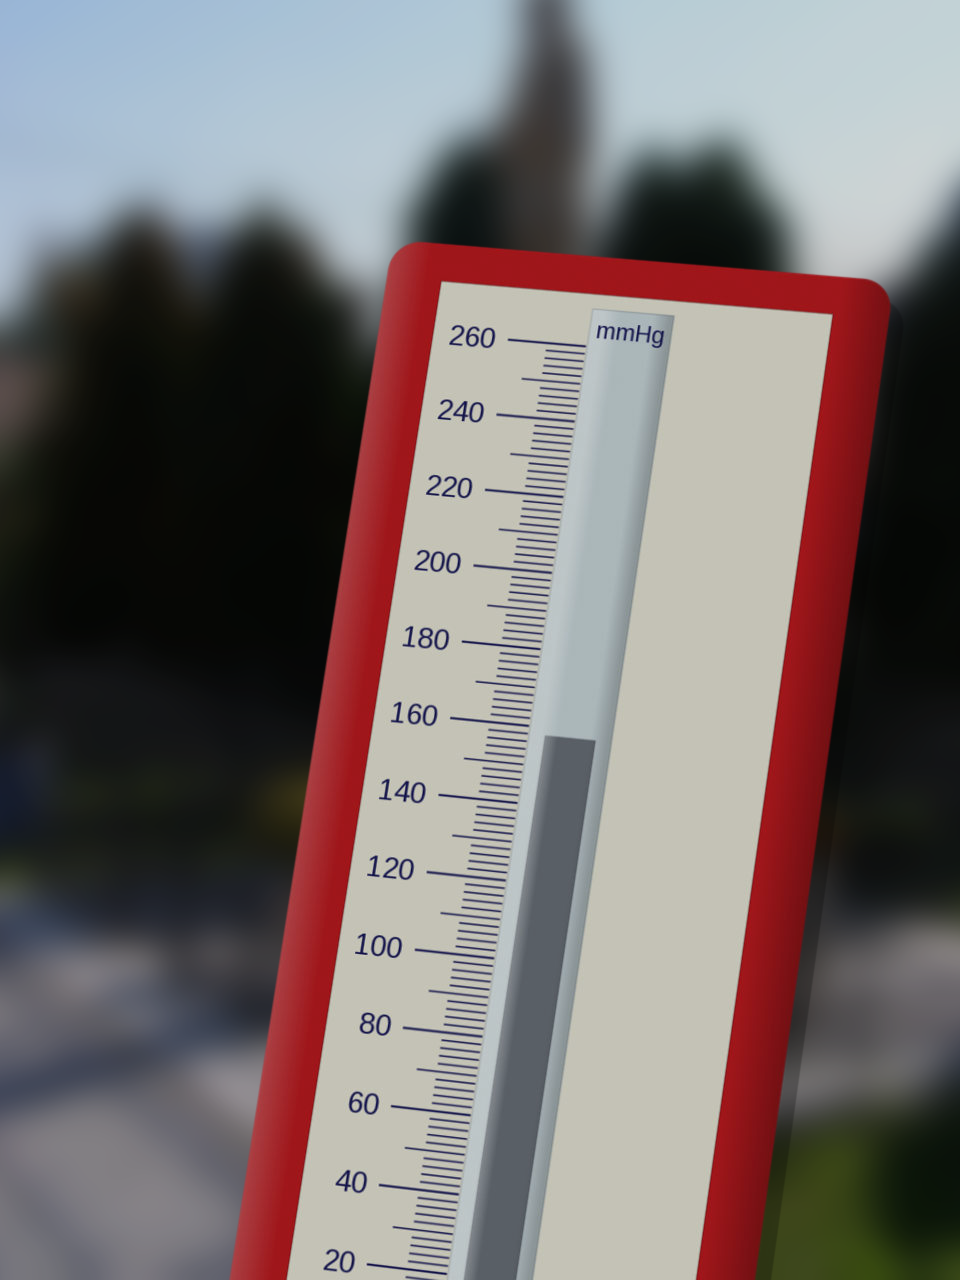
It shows 158 mmHg
